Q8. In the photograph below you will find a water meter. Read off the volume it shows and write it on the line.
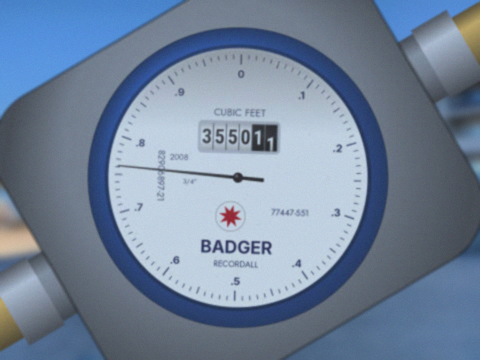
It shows 355010.76 ft³
